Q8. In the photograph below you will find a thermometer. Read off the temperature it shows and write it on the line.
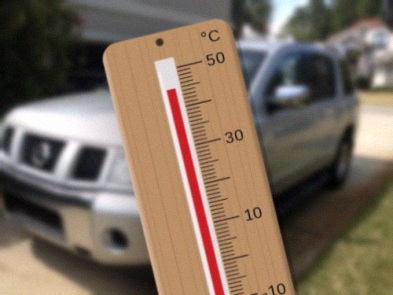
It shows 45 °C
